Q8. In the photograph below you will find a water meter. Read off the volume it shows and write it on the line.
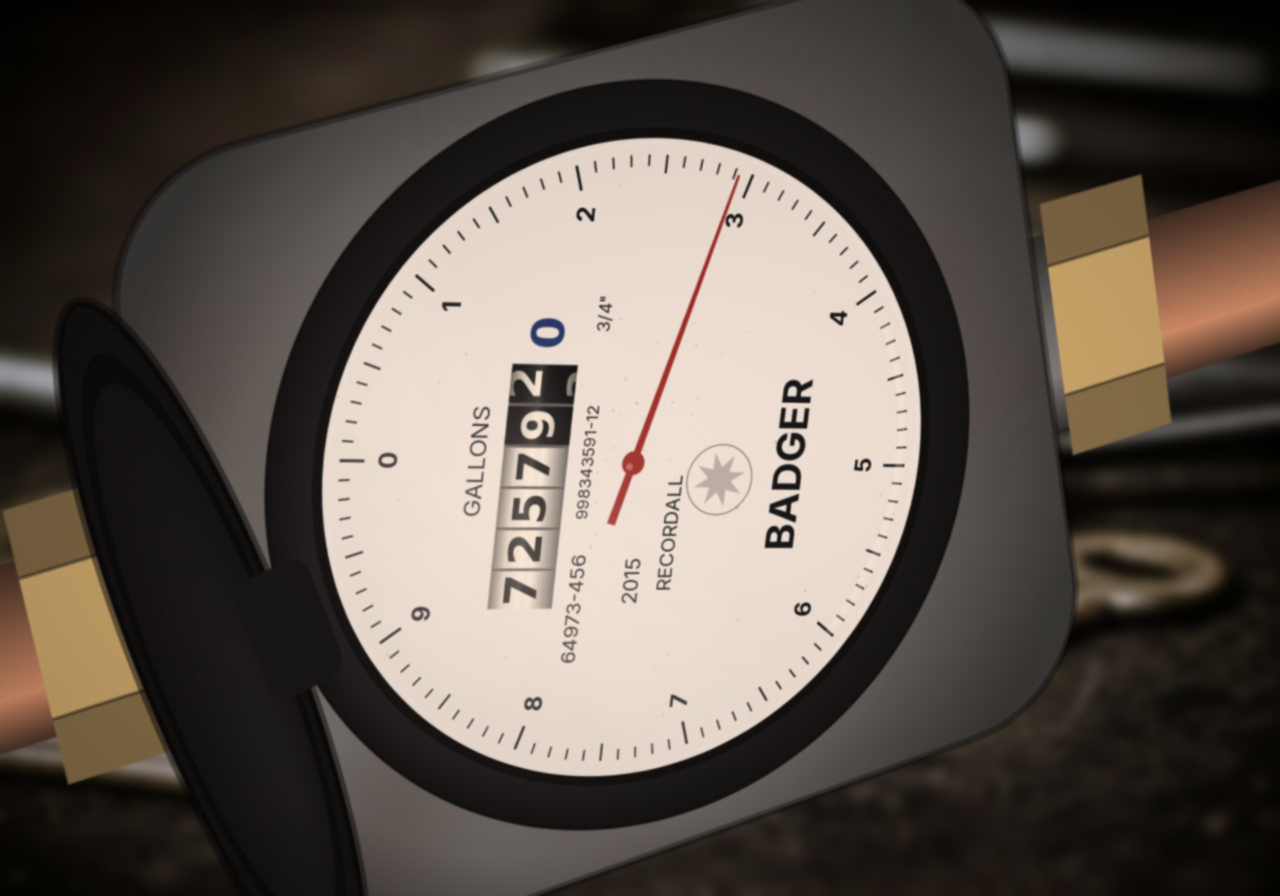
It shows 7257922.9 gal
